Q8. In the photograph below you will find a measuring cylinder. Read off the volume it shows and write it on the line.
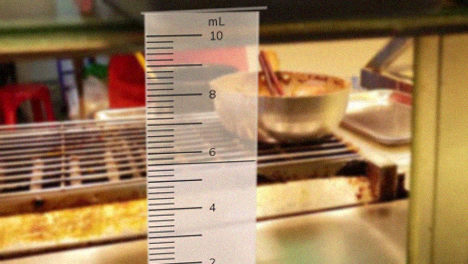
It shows 5.6 mL
